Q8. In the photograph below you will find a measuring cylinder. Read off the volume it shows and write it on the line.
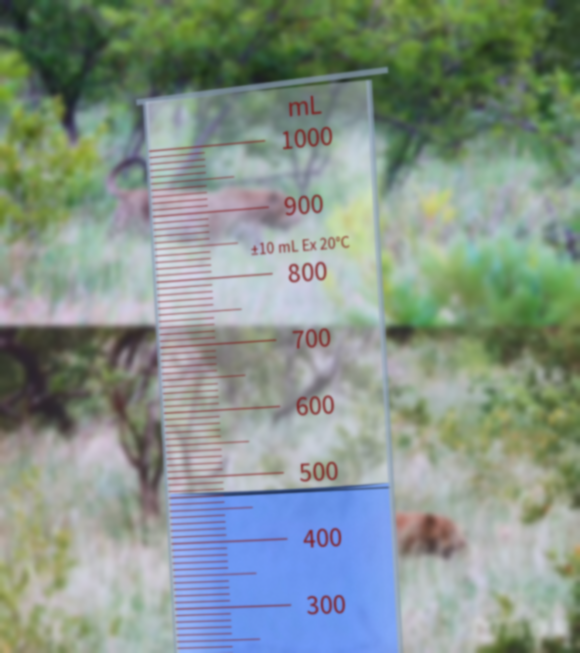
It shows 470 mL
